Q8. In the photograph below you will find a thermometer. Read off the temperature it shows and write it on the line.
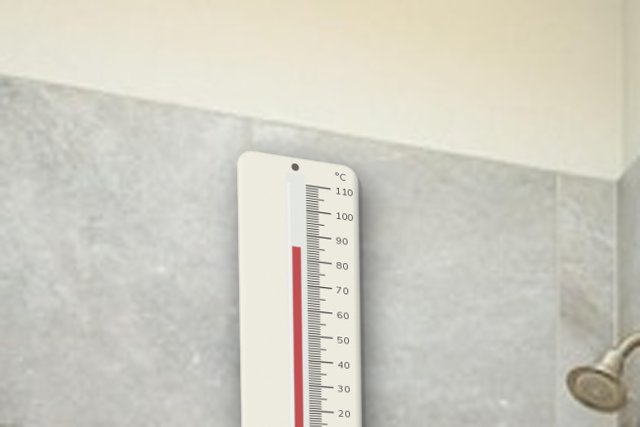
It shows 85 °C
